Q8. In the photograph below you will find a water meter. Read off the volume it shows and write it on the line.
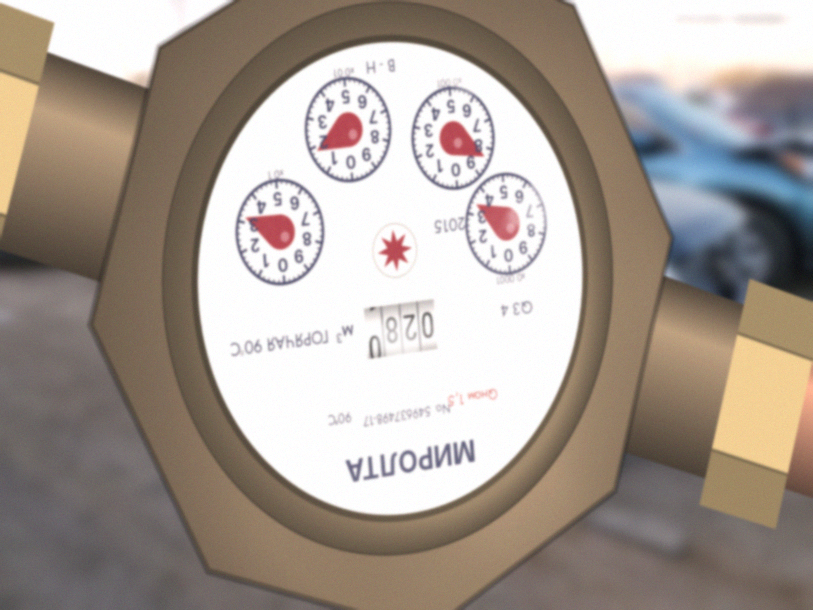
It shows 280.3183 m³
